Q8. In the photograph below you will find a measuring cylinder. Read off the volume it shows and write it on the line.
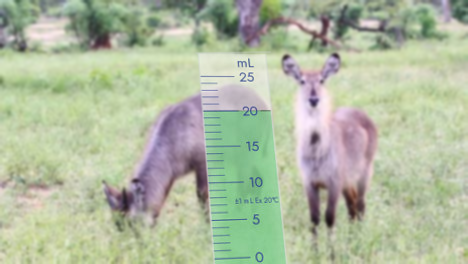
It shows 20 mL
